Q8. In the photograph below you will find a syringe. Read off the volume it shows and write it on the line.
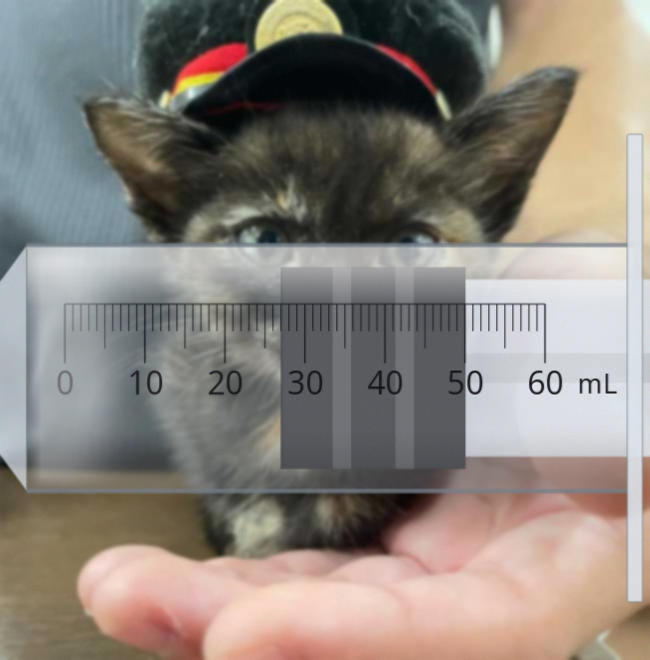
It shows 27 mL
